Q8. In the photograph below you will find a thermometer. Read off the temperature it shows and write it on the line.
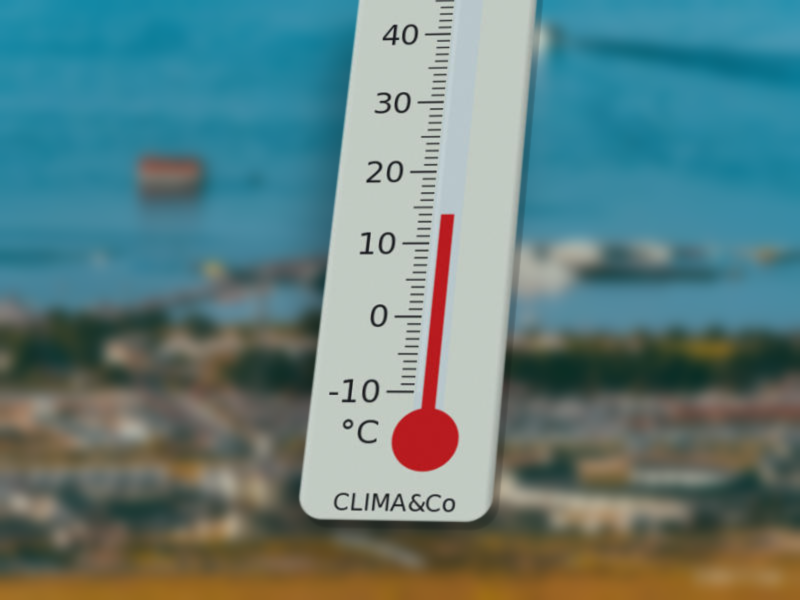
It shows 14 °C
